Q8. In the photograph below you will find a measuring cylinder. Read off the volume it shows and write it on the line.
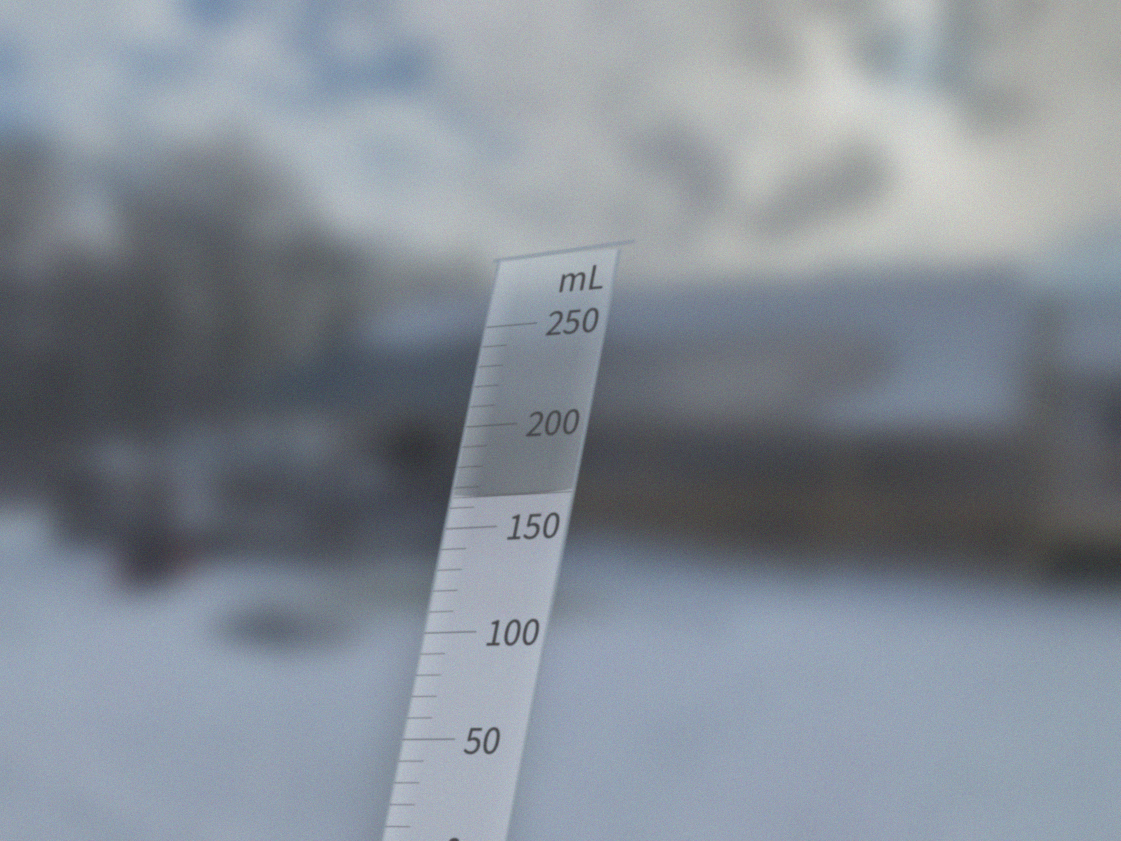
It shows 165 mL
